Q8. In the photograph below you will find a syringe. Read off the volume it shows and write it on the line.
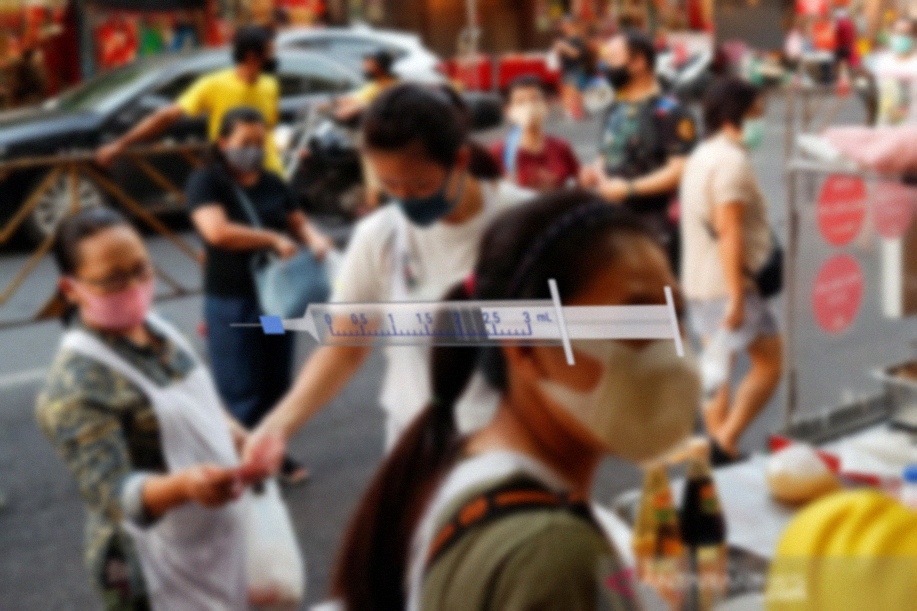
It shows 1.9 mL
